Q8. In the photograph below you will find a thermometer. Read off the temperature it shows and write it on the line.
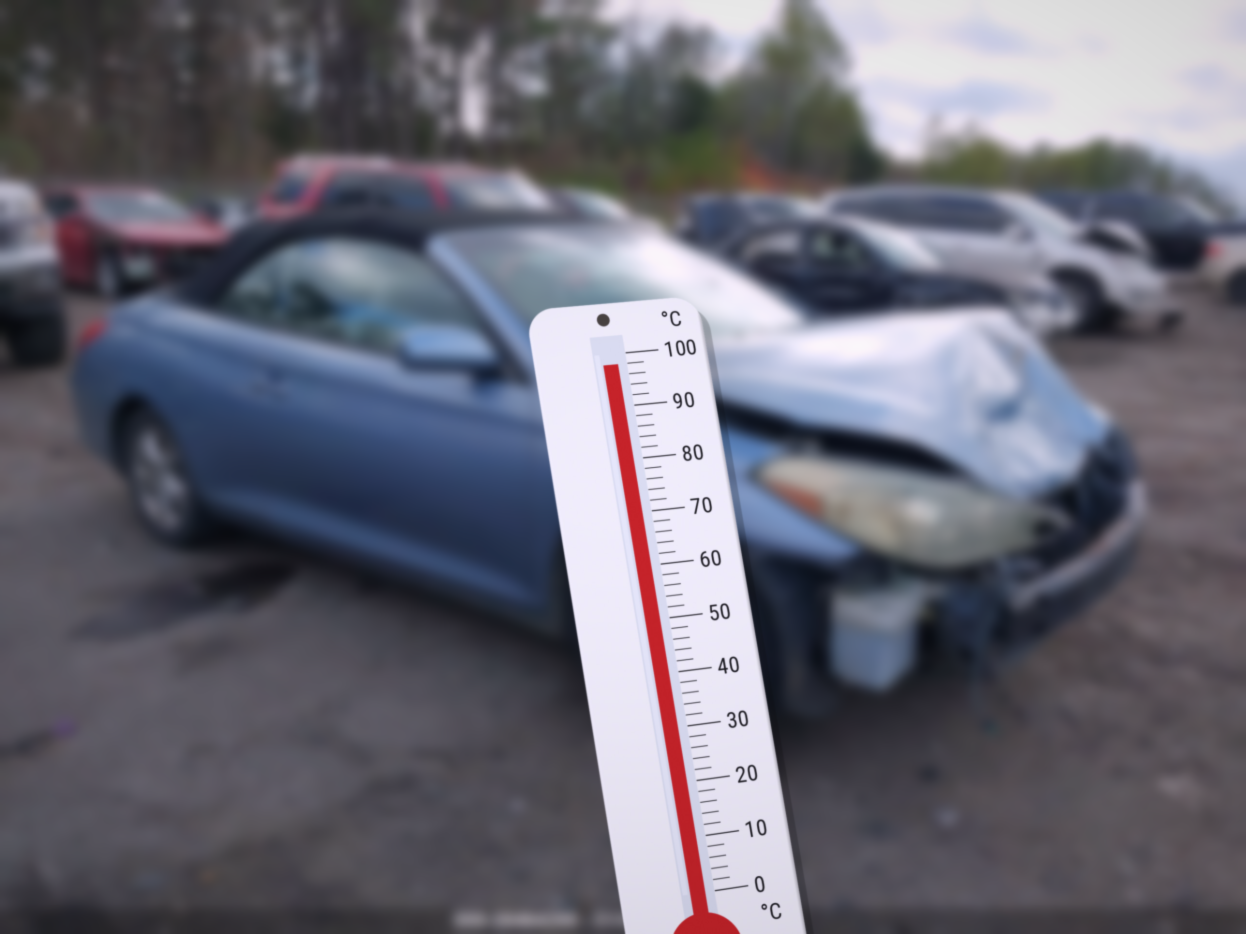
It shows 98 °C
